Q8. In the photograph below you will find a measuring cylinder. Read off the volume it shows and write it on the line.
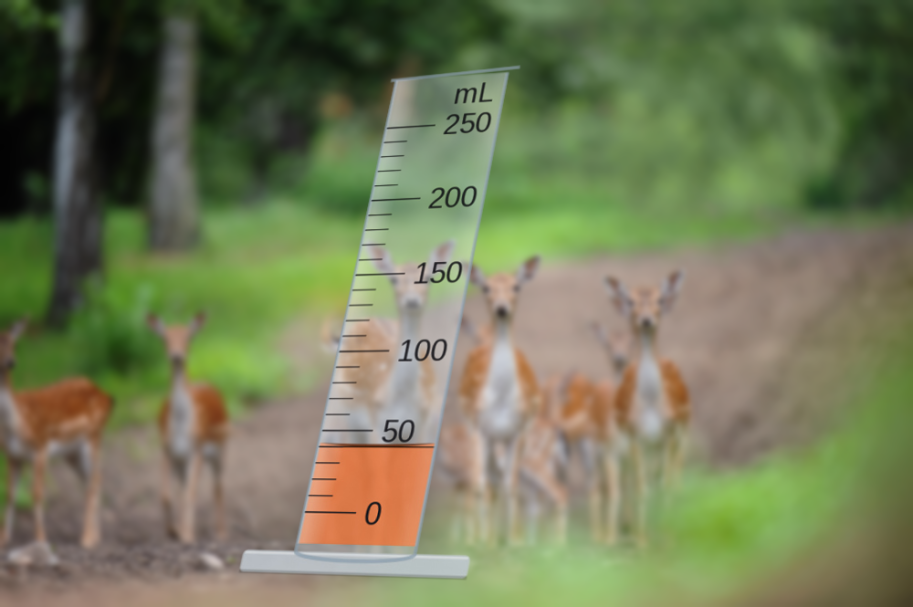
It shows 40 mL
